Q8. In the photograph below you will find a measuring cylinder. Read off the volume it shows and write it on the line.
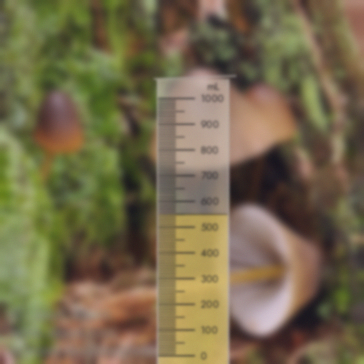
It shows 550 mL
